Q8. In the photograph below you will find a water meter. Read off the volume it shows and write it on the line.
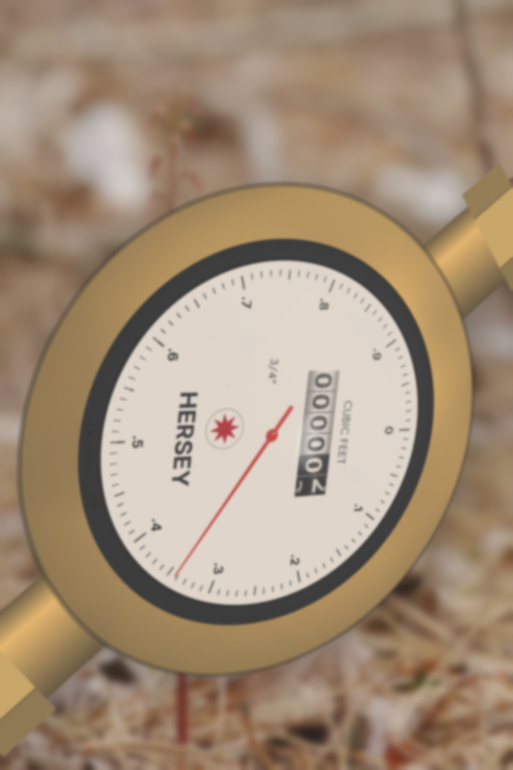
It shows 2.34 ft³
